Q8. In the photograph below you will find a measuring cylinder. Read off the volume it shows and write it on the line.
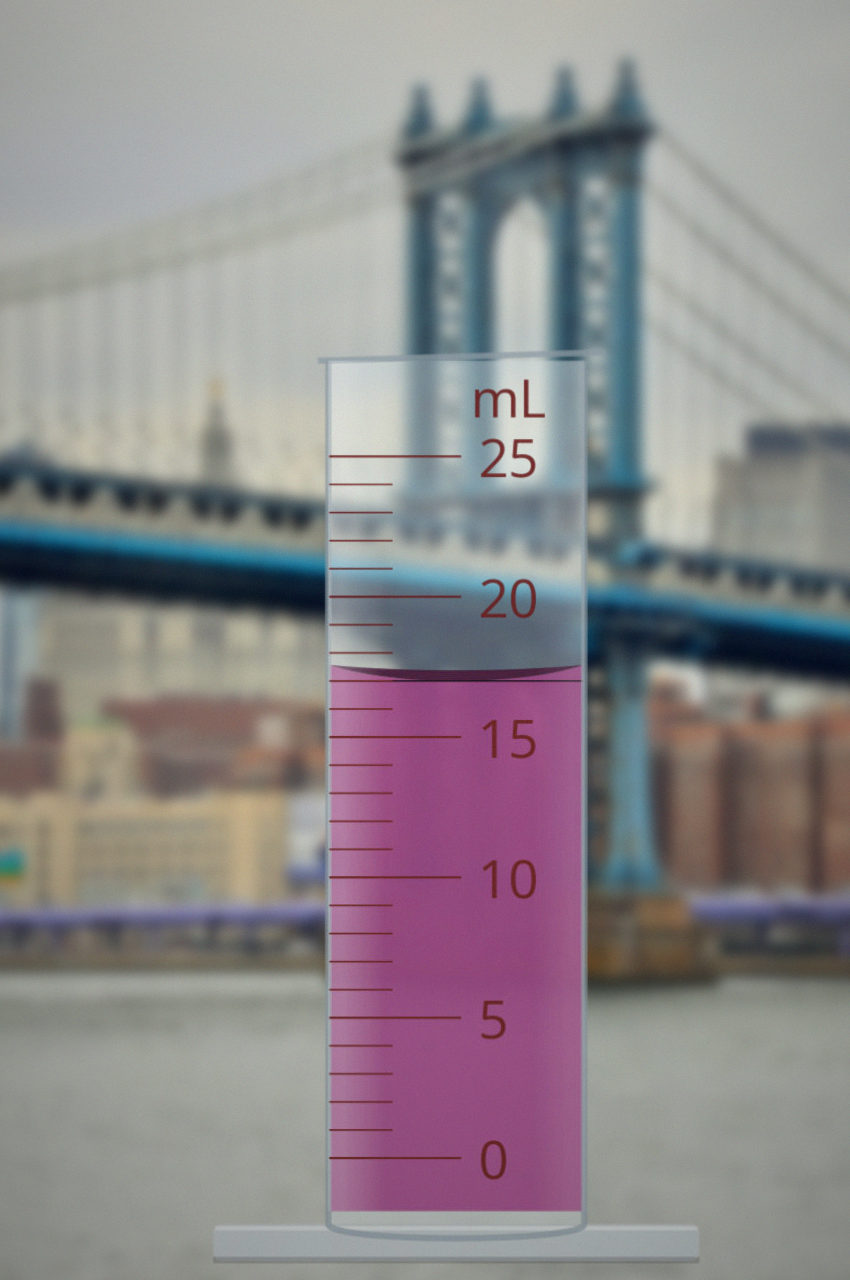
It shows 17 mL
